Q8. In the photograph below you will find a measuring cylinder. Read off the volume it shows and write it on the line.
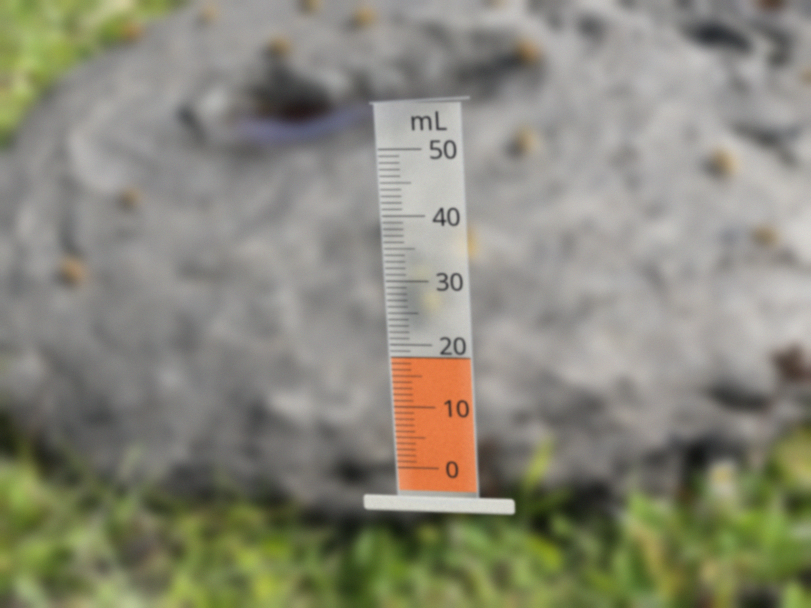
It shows 18 mL
